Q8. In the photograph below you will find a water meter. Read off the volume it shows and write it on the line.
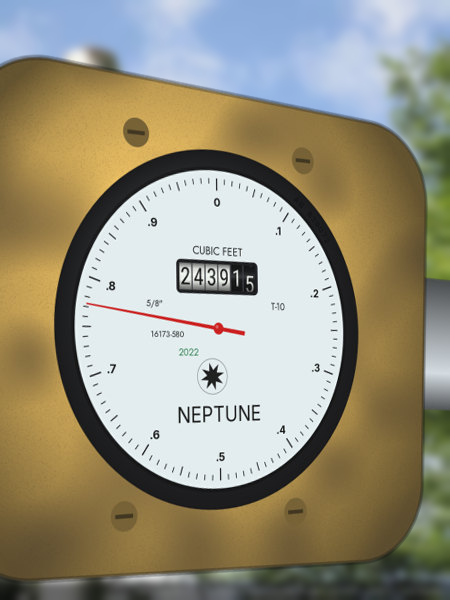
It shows 243914.77 ft³
